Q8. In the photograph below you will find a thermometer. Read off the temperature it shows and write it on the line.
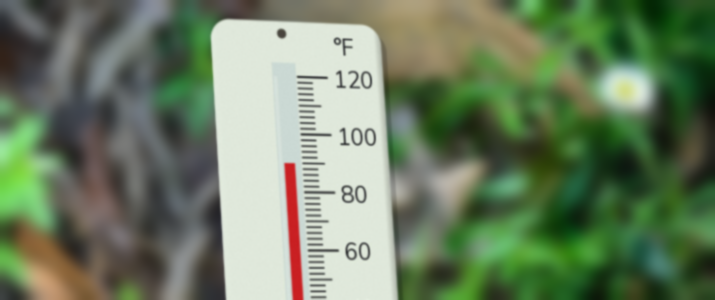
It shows 90 °F
